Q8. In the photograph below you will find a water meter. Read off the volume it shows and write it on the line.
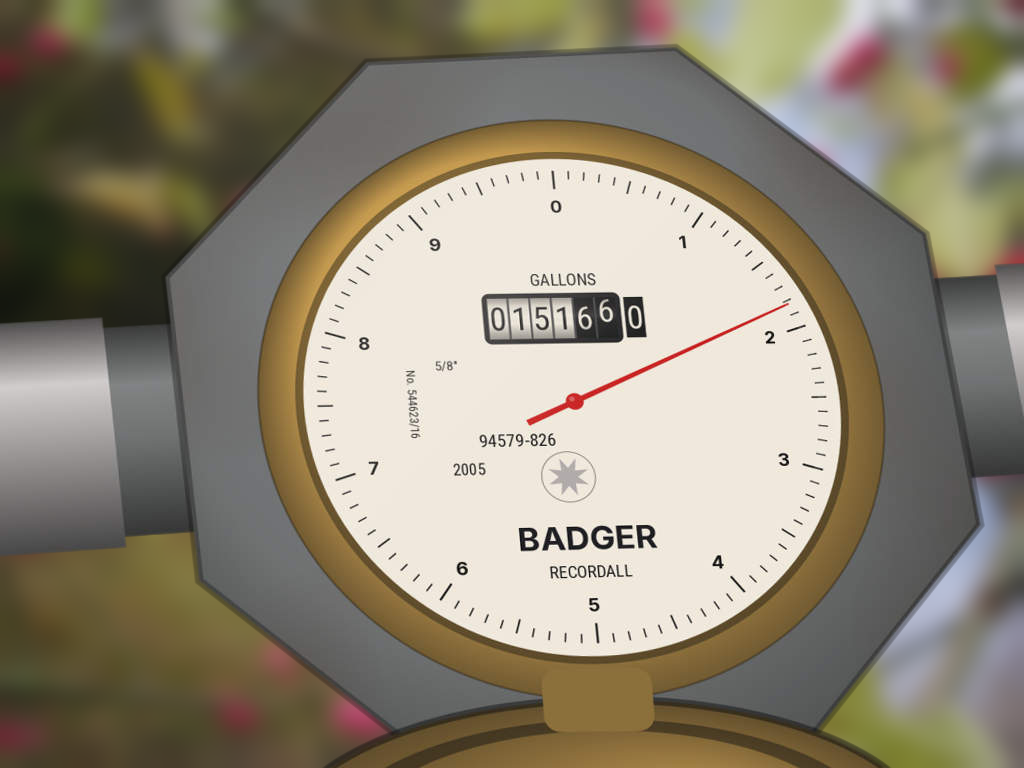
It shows 151661.8 gal
